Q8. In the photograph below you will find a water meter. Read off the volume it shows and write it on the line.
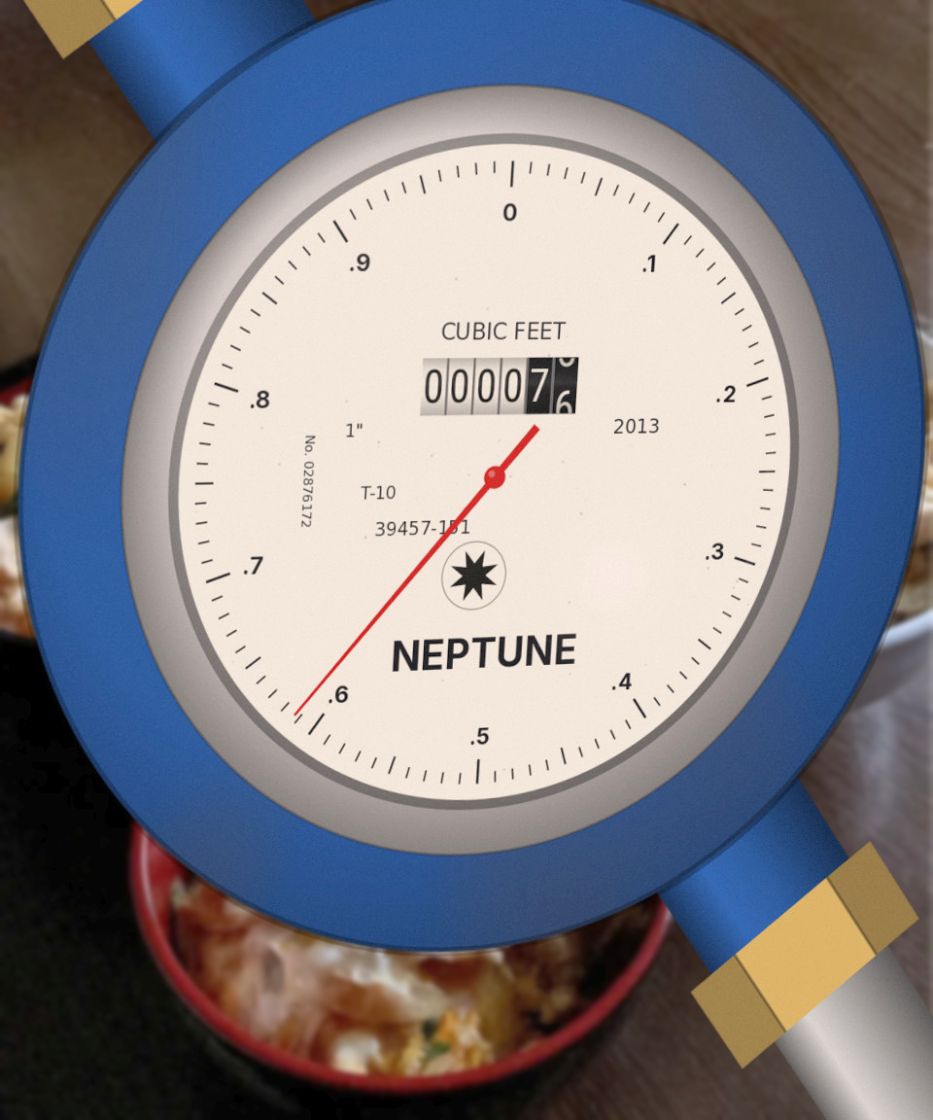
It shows 75.61 ft³
